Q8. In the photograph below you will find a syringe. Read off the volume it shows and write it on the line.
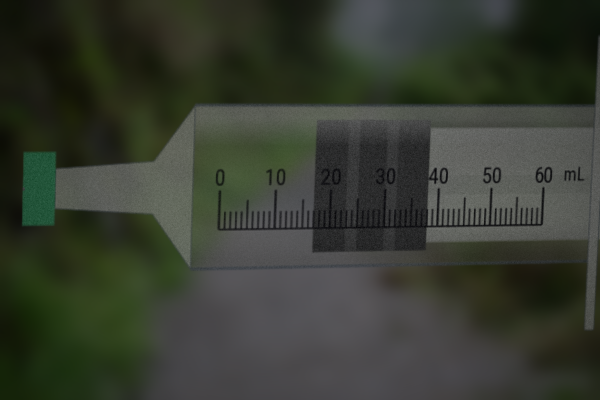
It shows 17 mL
